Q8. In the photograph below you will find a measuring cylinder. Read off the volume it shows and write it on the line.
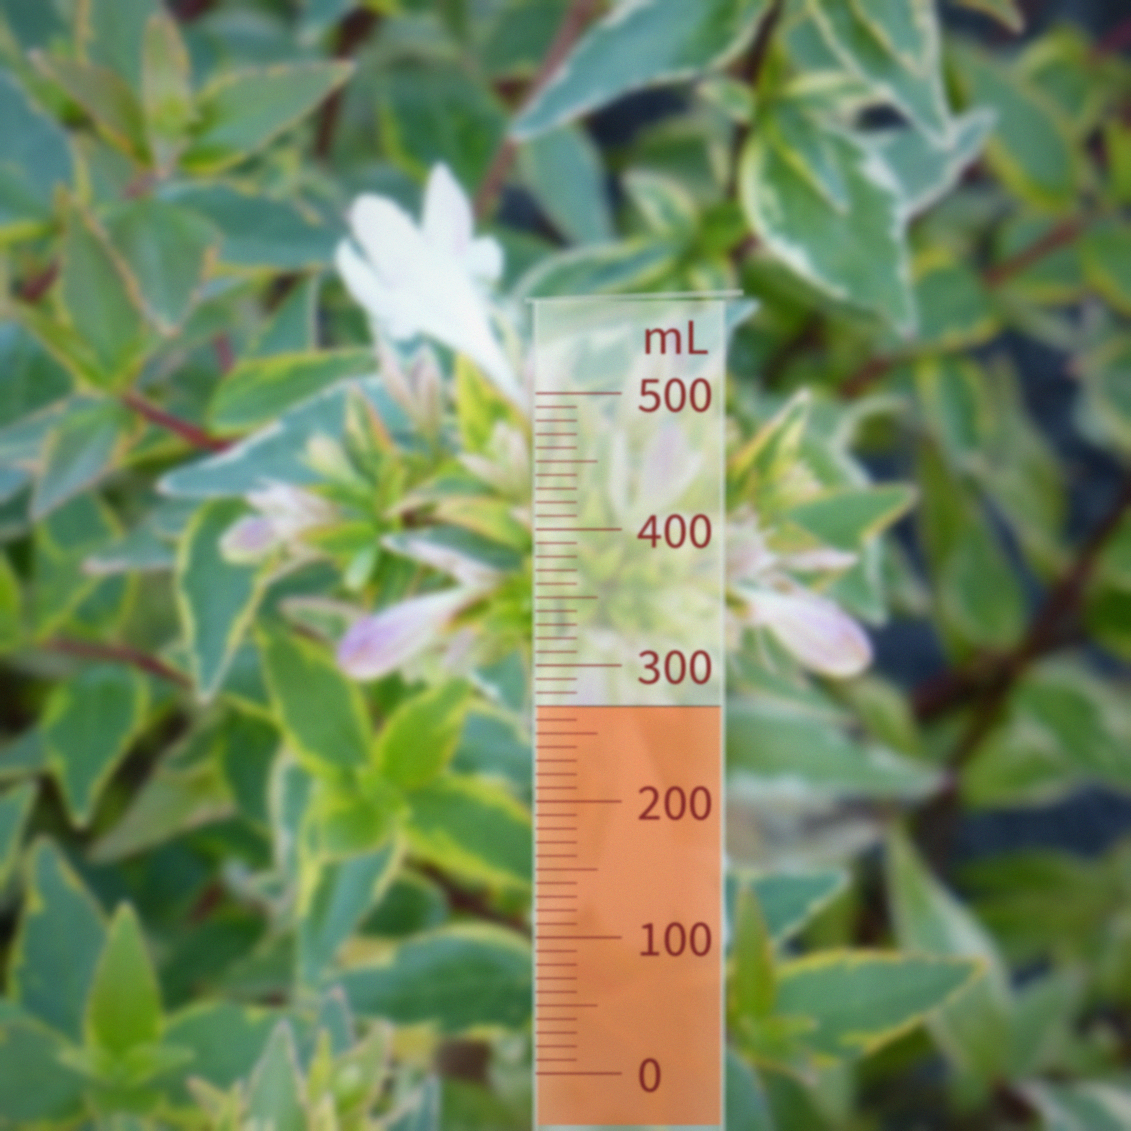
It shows 270 mL
